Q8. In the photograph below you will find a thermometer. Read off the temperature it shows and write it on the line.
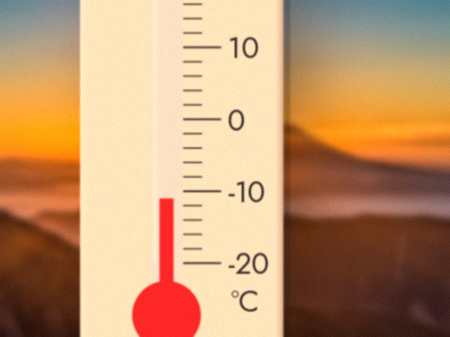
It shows -11 °C
